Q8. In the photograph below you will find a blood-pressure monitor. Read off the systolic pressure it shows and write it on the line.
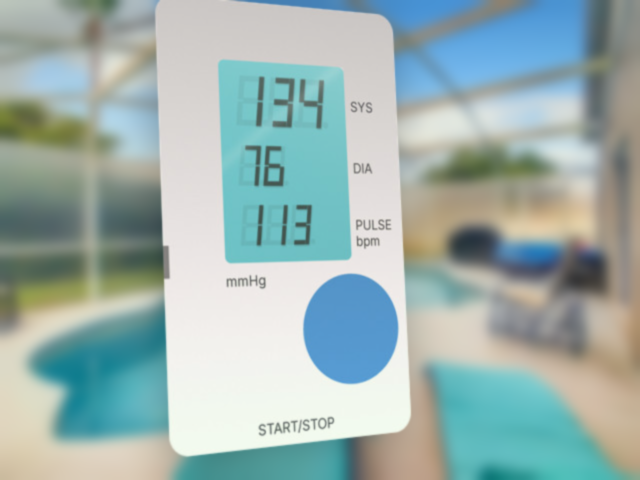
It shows 134 mmHg
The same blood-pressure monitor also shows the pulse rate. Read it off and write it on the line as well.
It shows 113 bpm
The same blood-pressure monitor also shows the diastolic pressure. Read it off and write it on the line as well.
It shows 76 mmHg
